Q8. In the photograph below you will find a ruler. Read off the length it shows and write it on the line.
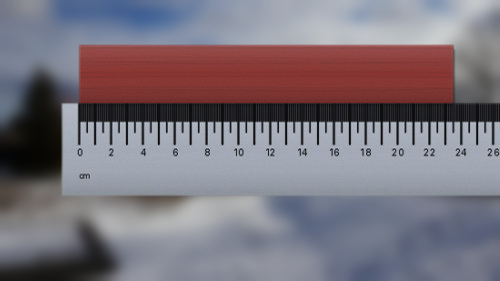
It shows 23.5 cm
